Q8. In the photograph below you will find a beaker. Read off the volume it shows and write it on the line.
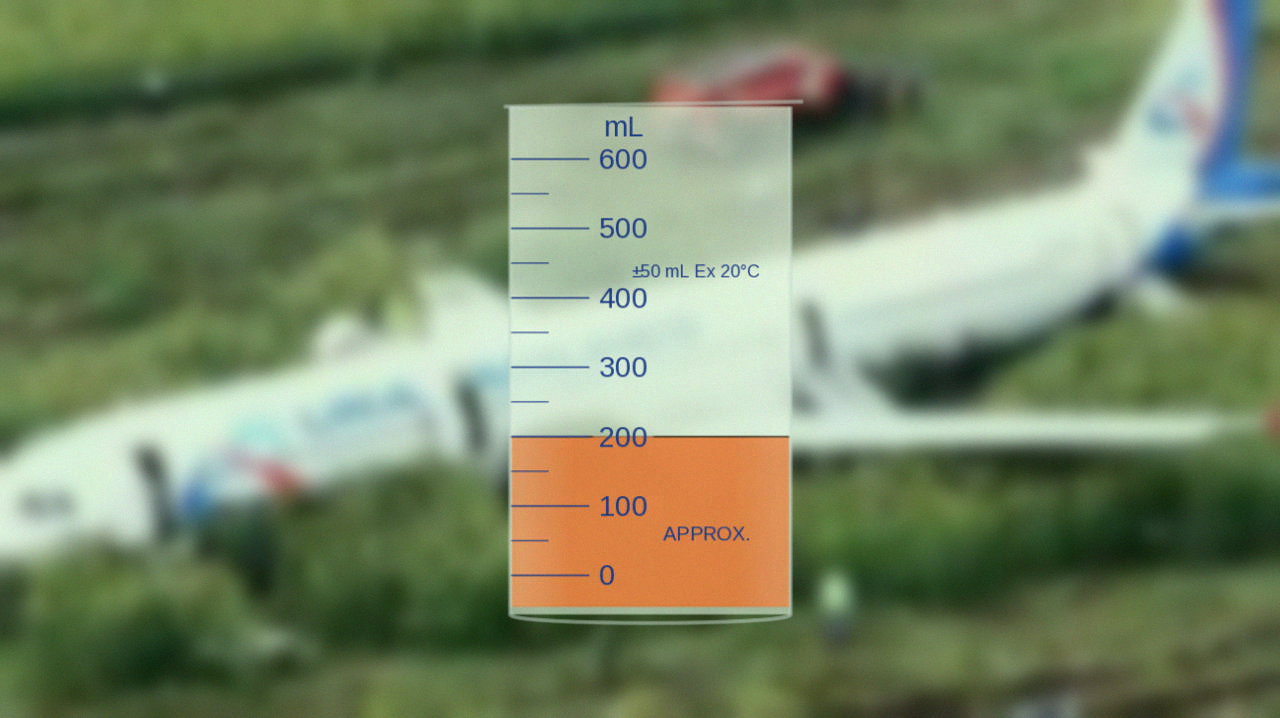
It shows 200 mL
